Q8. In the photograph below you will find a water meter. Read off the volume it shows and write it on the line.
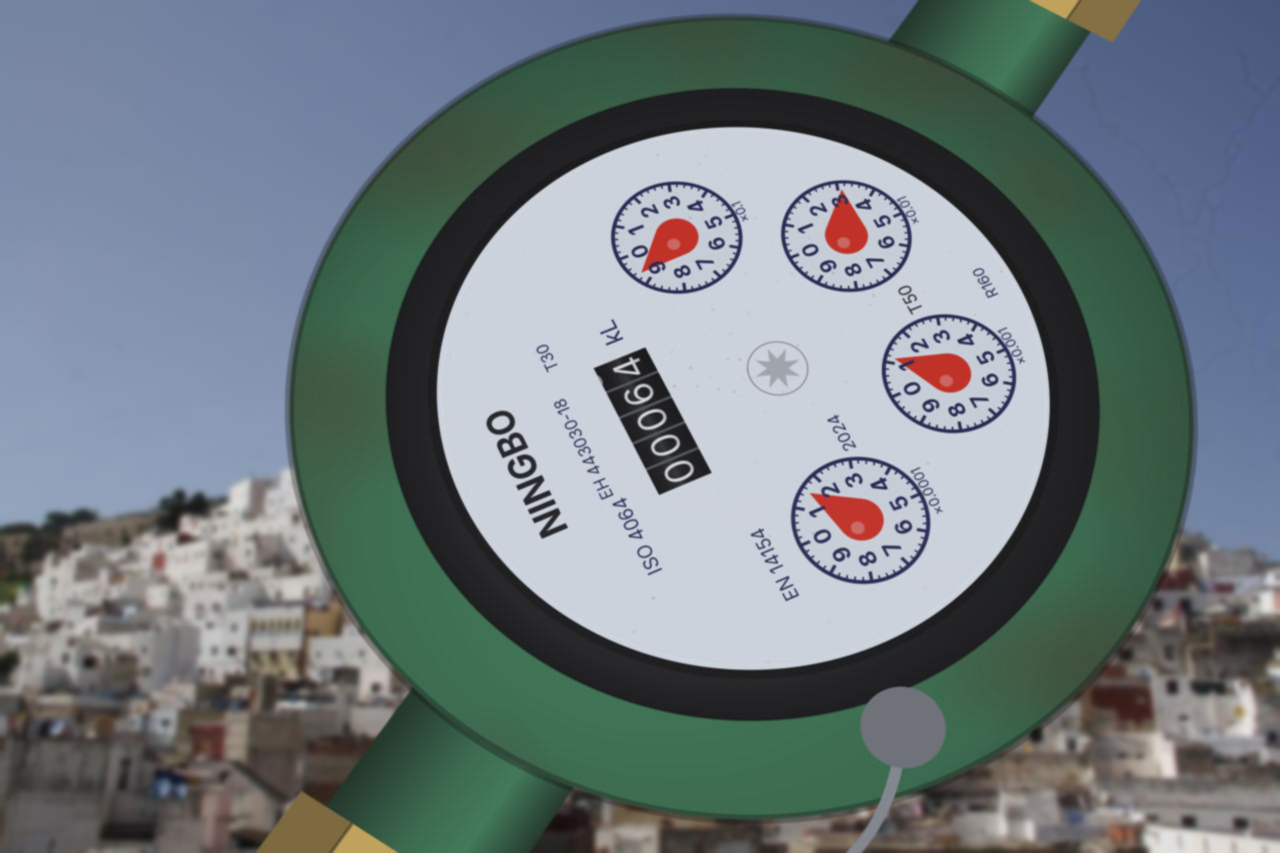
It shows 63.9311 kL
